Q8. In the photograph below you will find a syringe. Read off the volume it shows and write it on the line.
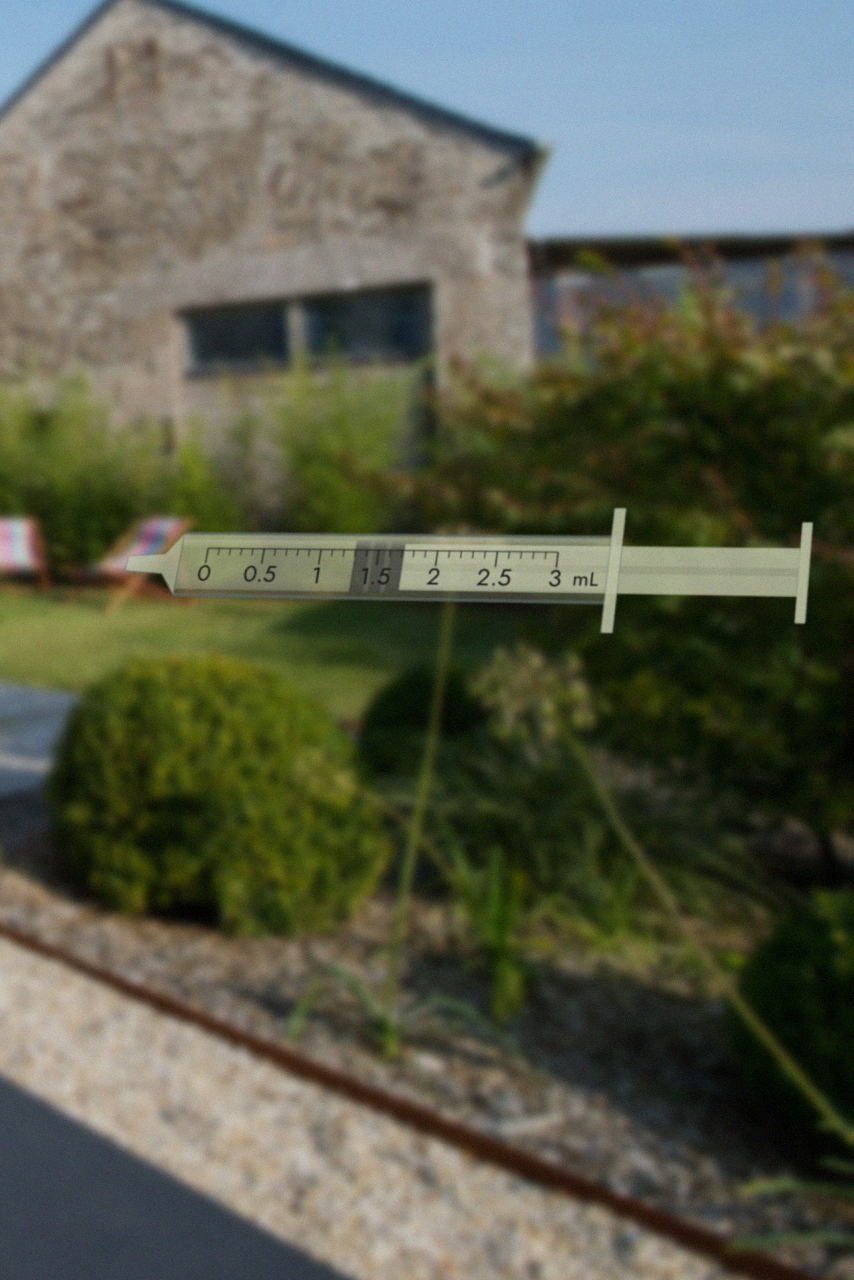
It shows 1.3 mL
